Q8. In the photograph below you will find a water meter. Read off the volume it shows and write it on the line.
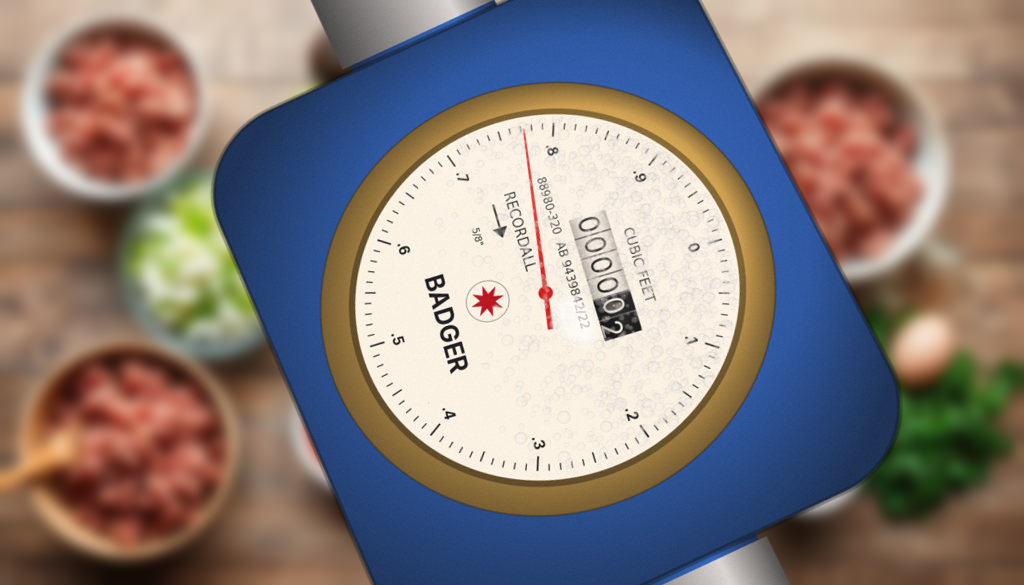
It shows 1.77 ft³
